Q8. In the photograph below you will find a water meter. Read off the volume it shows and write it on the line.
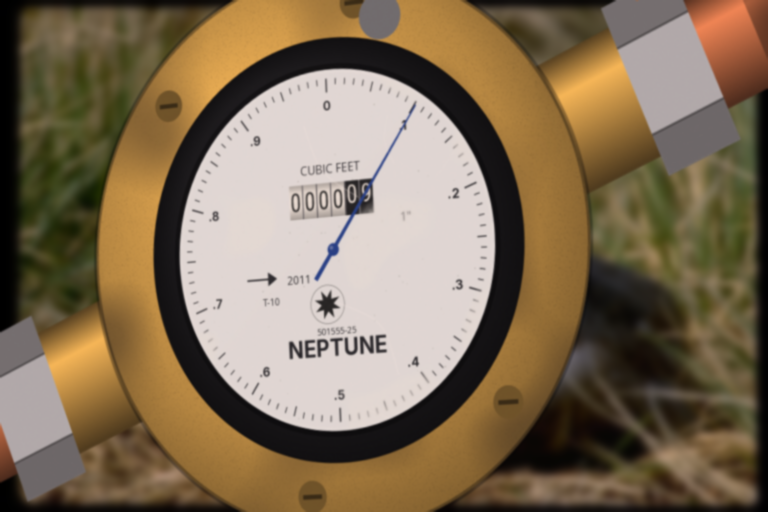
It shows 9.10 ft³
